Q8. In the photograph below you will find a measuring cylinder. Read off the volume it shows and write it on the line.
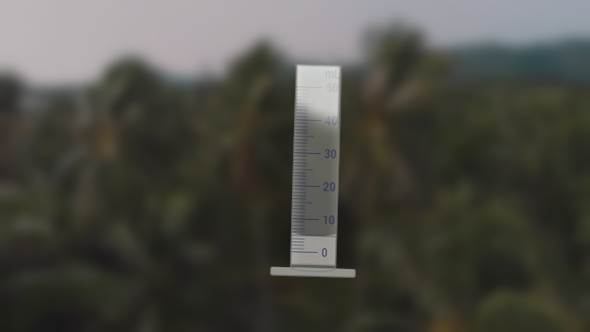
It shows 5 mL
